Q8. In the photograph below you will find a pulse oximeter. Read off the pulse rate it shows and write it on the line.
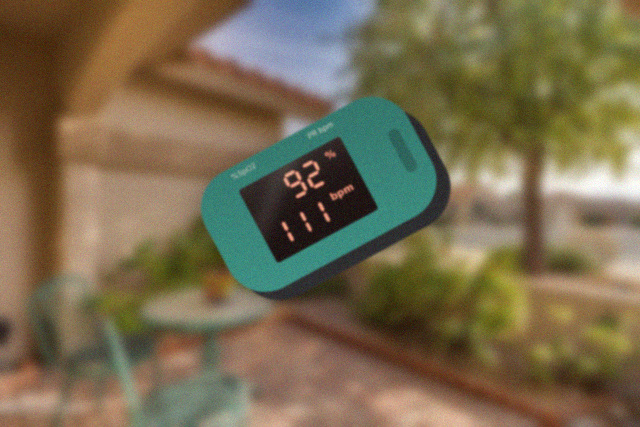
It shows 111 bpm
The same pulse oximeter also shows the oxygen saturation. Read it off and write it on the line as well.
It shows 92 %
